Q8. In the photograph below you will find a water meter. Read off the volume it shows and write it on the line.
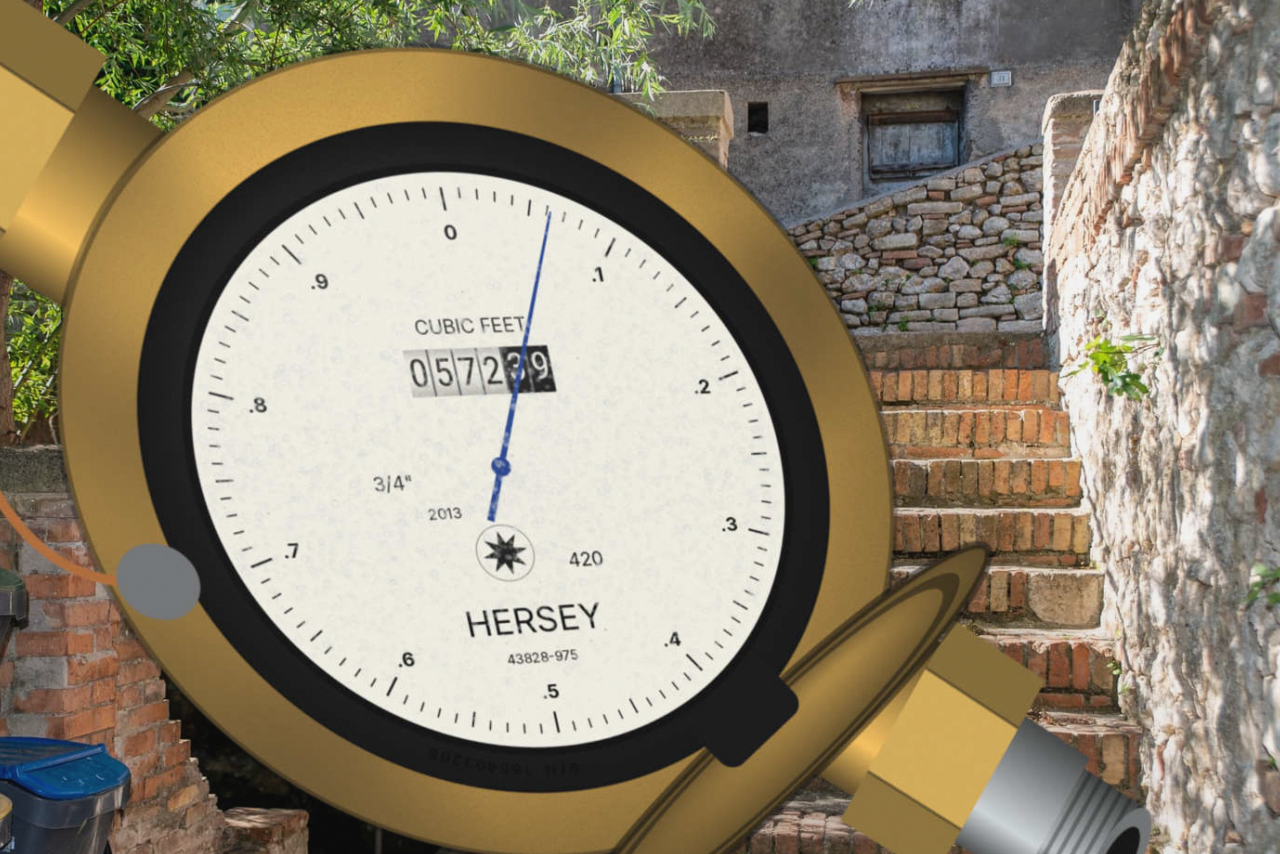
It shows 57239.06 ft³
